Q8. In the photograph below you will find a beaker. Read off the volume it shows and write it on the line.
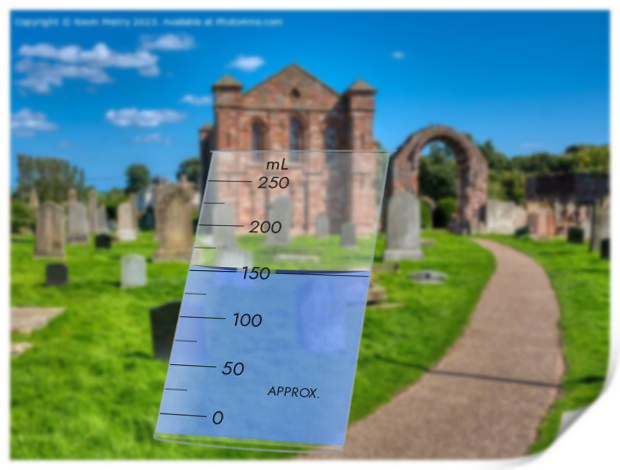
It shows 150 mL
